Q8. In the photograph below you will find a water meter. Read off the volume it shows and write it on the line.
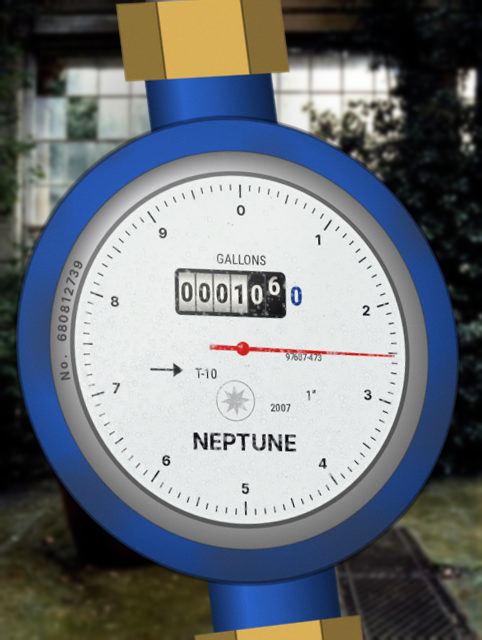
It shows 1062.5 gal
